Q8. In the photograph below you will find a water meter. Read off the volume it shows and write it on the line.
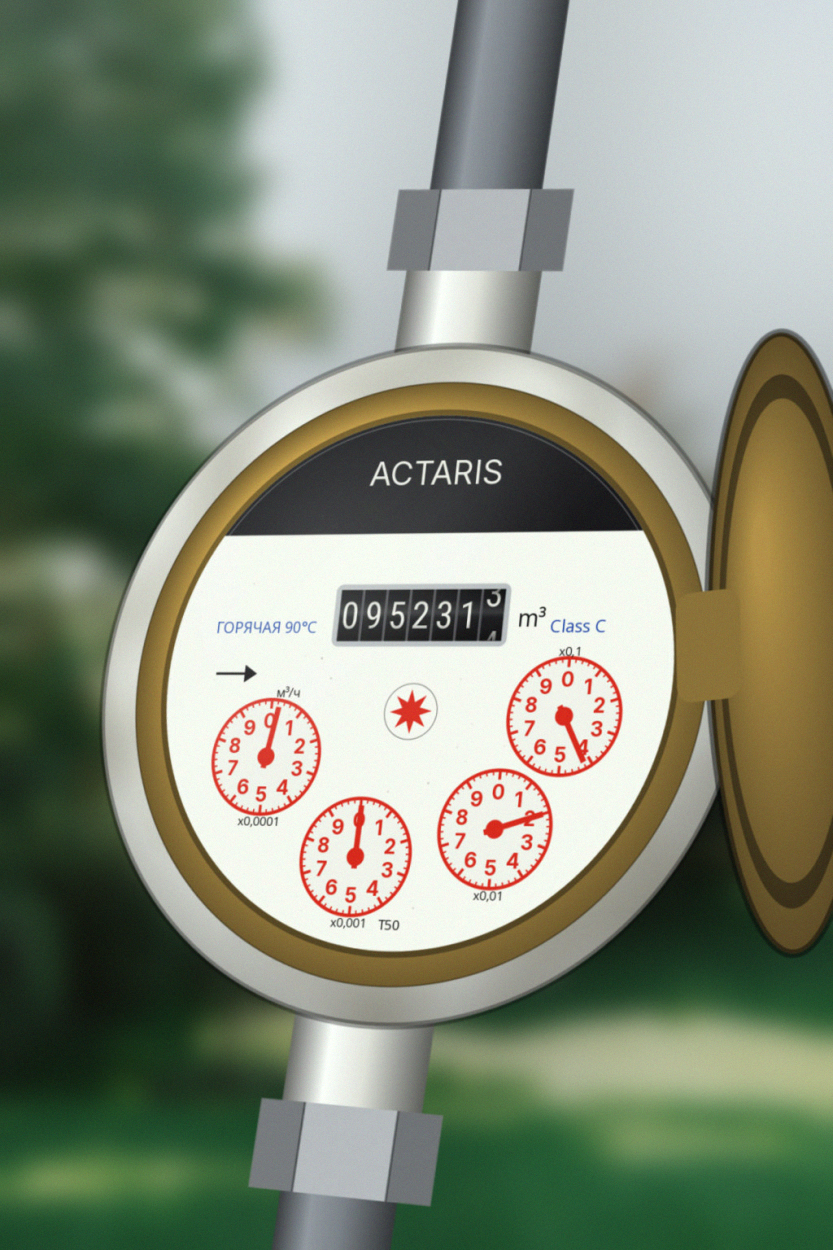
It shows 952313.4200 m³
